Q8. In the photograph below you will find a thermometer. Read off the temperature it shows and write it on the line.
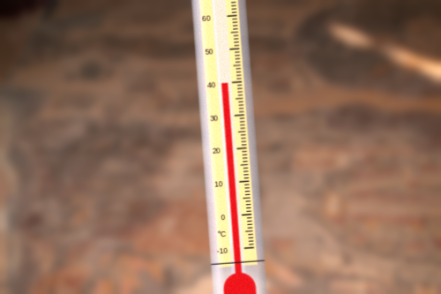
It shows 40 °C
